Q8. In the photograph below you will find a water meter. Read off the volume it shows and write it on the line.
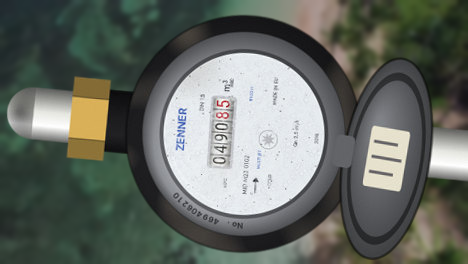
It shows 490.85 m³
